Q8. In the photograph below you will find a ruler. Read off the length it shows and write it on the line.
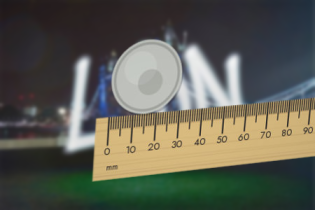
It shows 30 mm
